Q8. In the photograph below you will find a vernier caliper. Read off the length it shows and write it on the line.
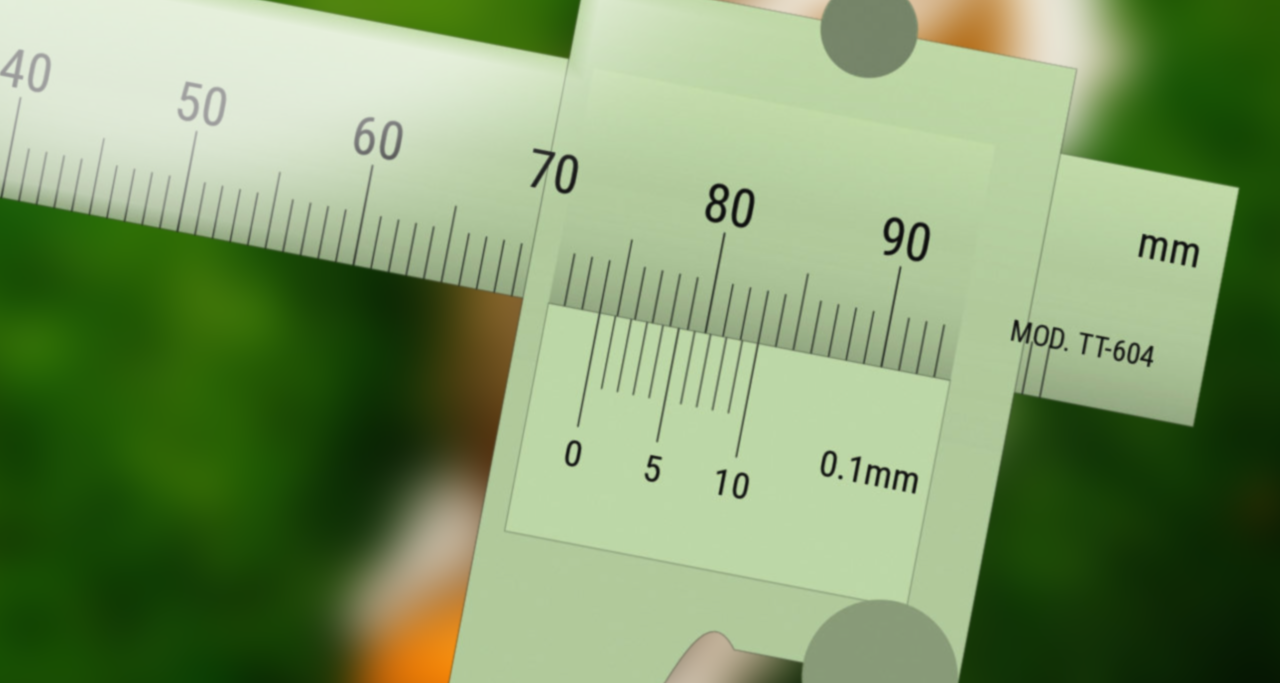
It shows 74.0 mm
